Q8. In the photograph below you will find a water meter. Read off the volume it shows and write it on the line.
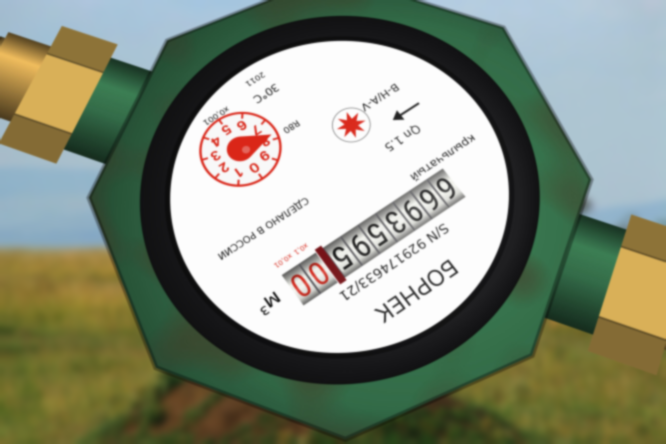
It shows 6693595.007 m³
